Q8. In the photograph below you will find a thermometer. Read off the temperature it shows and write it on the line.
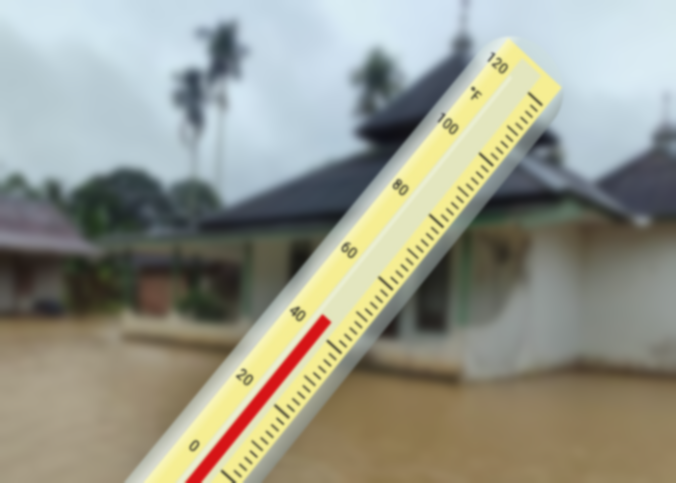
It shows 44 °F
